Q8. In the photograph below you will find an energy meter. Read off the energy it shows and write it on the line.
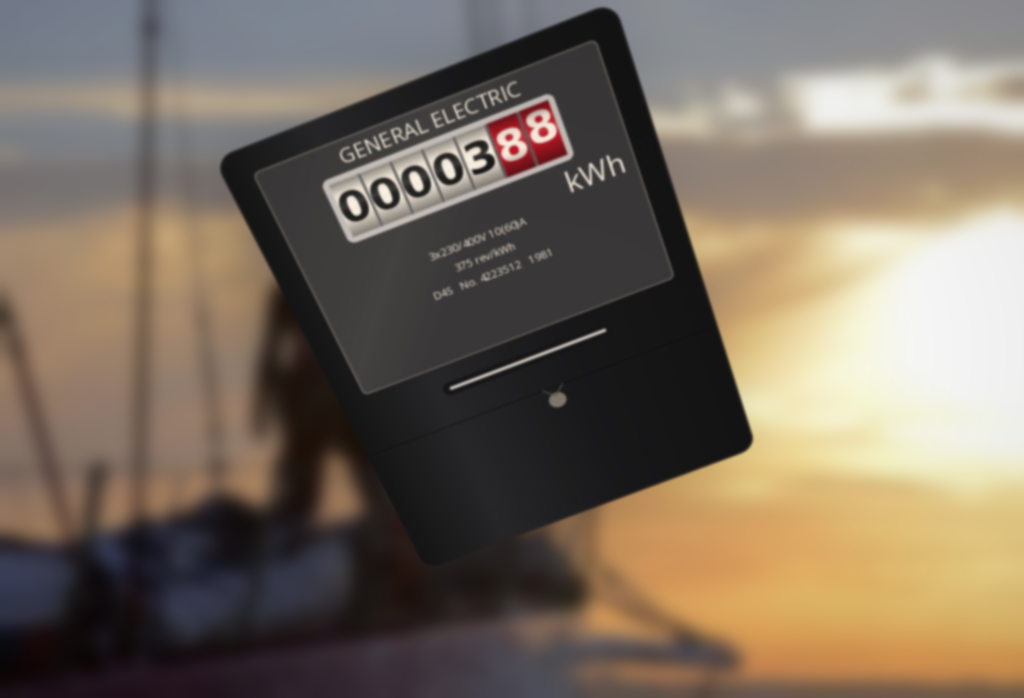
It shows 3.88 kWh
